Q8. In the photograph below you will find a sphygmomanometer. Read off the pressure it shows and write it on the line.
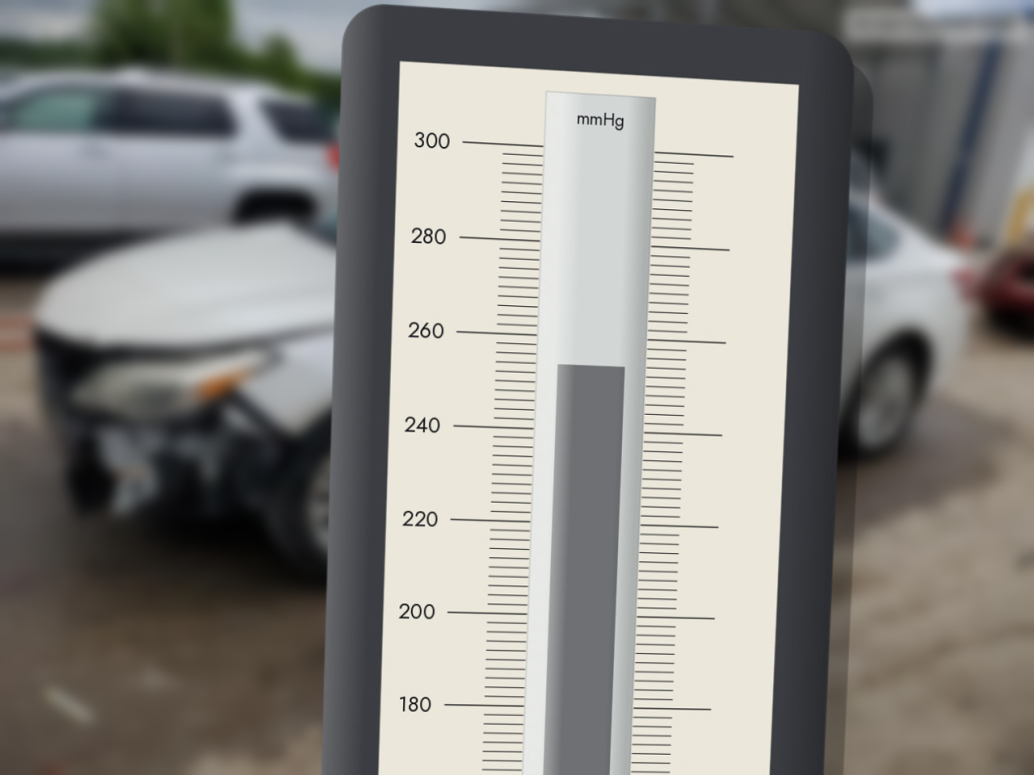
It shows 254 mmHg
